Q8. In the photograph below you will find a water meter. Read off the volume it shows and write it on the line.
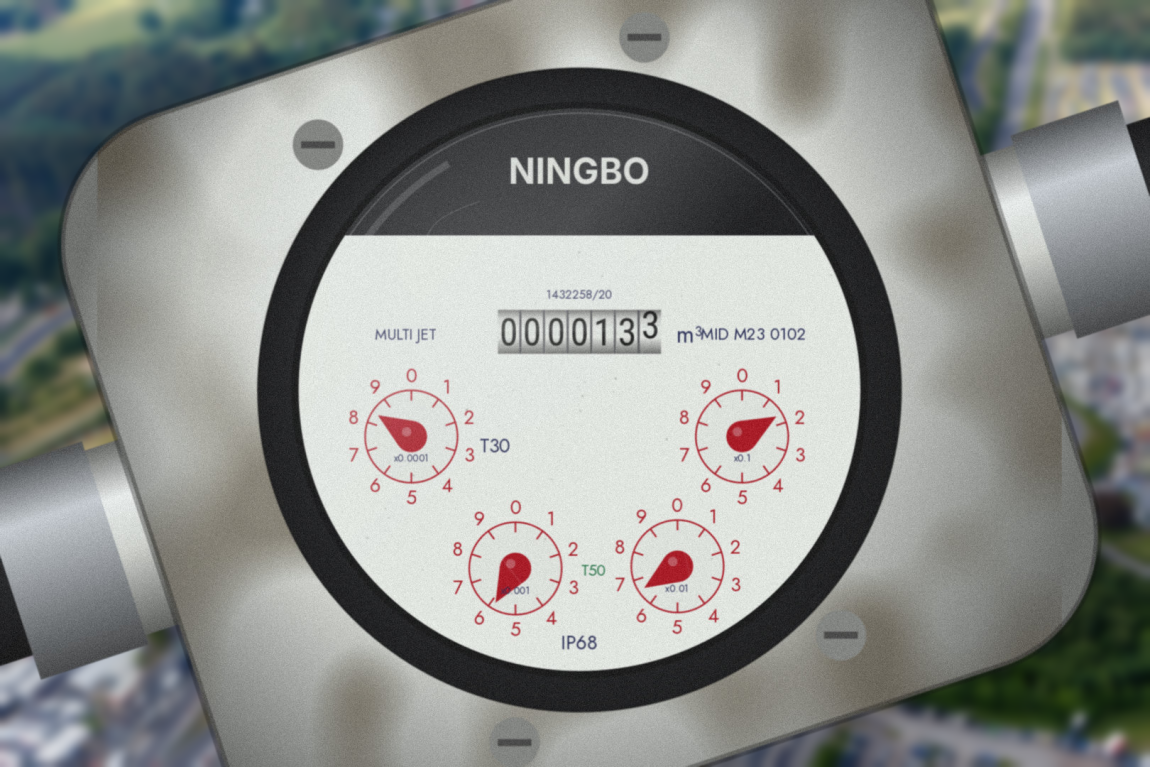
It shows 133.1658 m³
